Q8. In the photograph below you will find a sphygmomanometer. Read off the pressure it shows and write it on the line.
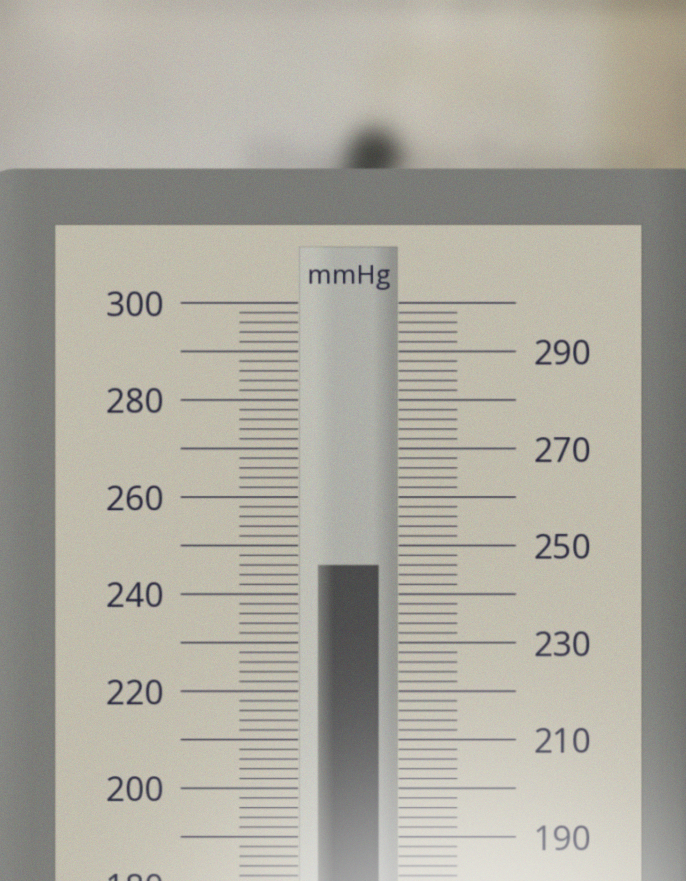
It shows 246 mmHg
